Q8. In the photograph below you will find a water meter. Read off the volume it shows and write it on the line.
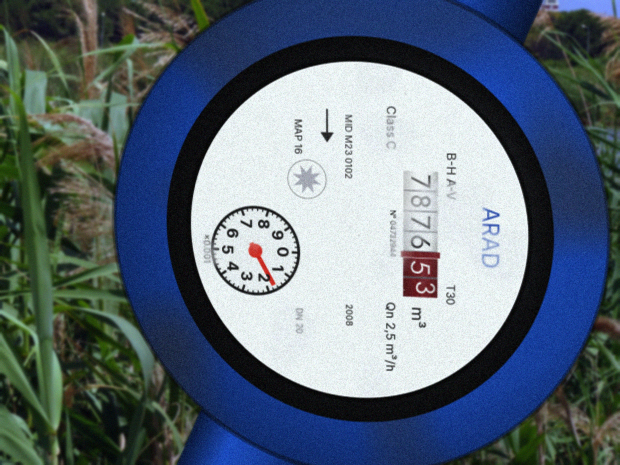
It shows 7876.531 m³
